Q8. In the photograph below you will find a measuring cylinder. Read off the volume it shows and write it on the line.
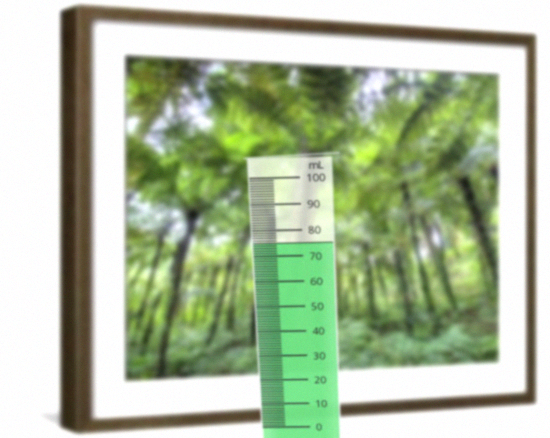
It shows 75 mL
